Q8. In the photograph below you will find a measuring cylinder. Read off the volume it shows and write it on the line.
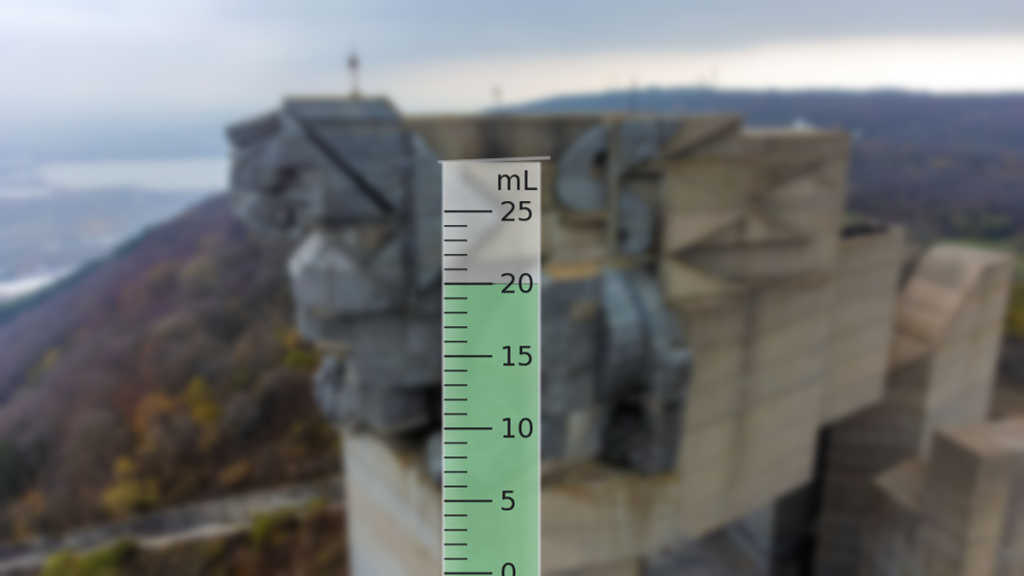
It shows 20 mL
